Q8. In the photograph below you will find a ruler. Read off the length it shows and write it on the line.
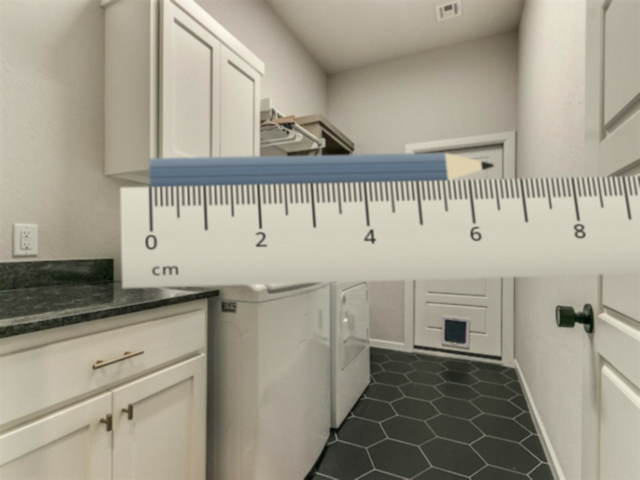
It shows 6.5 cm
